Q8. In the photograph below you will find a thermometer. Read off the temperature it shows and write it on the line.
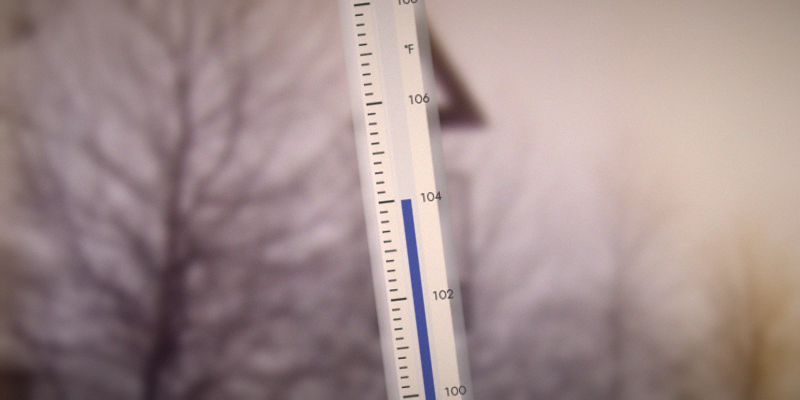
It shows 104 °F
